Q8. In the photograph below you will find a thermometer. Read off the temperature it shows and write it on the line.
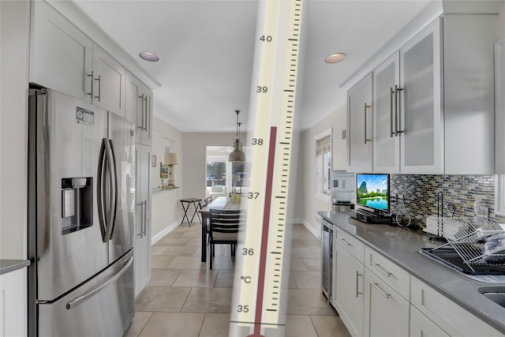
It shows 38.3 °C
